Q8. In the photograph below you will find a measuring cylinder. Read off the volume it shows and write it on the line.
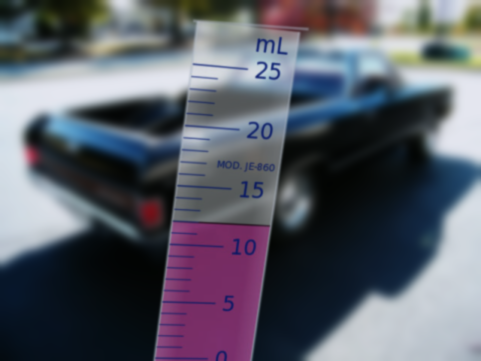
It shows 12 mL
